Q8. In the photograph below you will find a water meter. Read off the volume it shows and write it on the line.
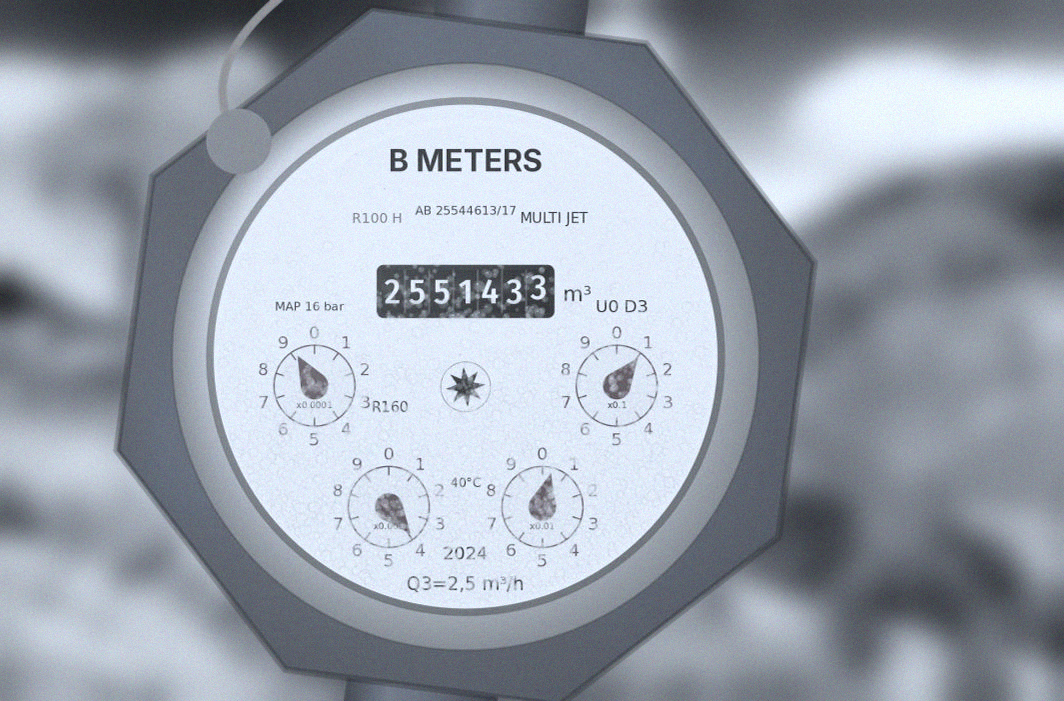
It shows 2551433.1039 m³
